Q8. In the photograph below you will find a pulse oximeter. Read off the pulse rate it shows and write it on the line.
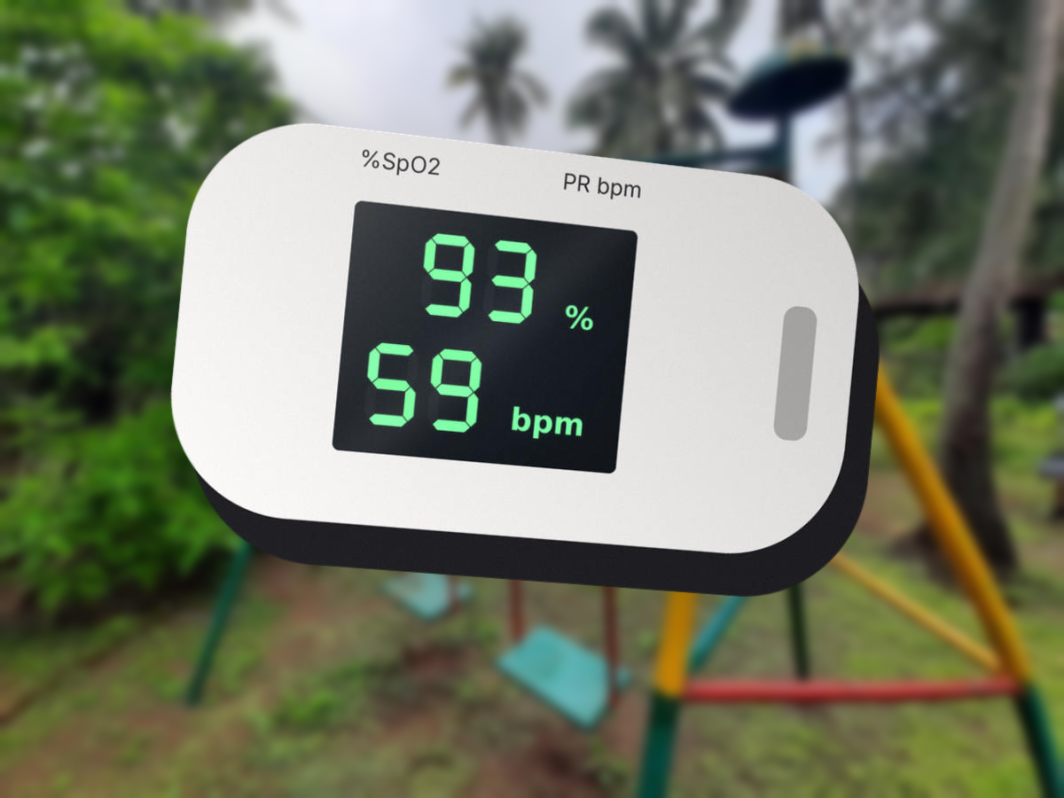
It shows 59 bpm
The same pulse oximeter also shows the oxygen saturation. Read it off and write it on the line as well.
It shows 93 %
